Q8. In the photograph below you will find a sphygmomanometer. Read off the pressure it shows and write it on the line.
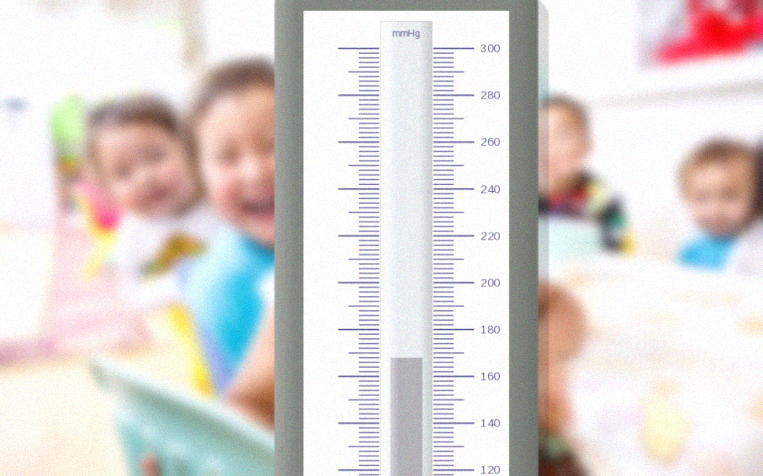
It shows 168 mmHg
